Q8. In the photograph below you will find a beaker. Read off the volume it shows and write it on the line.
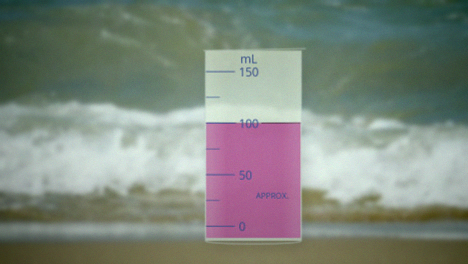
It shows 100 mL
